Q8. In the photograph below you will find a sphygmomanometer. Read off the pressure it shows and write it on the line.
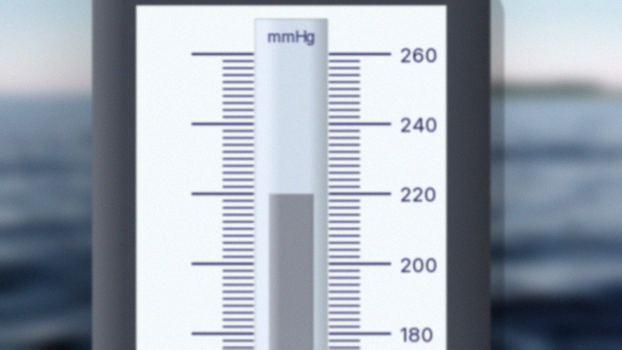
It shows 220 mmHg
